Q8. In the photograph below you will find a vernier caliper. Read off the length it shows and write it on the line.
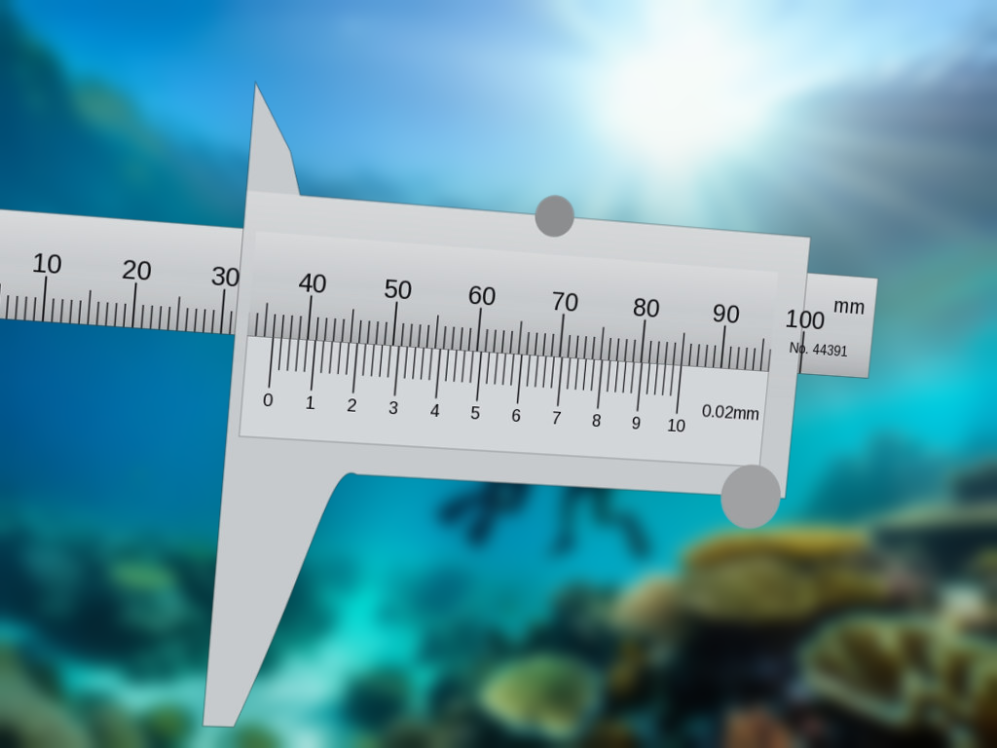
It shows 36.0 mm
